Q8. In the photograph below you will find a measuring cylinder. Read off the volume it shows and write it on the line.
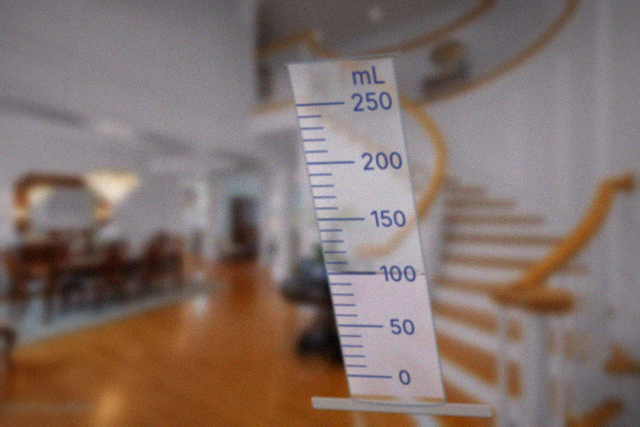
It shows 100 mL
